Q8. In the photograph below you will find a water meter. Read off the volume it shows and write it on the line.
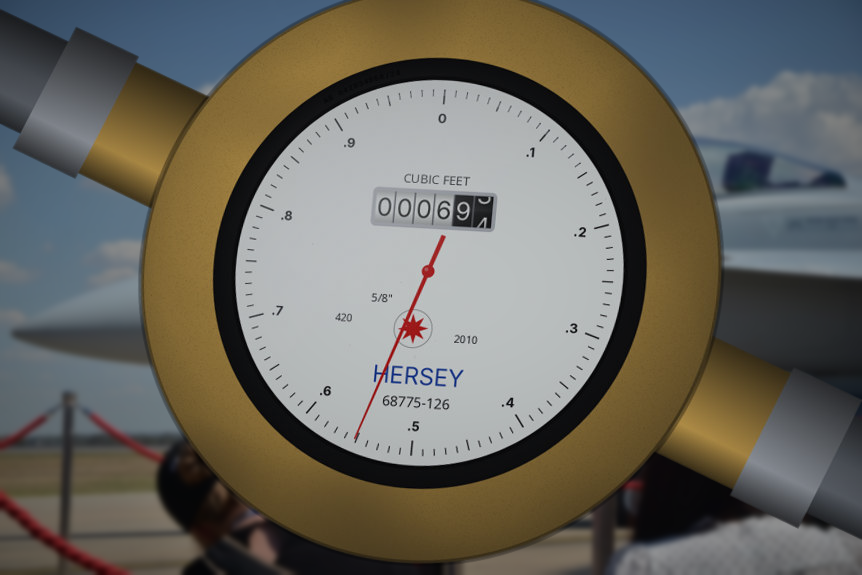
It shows 693.55 ft³
